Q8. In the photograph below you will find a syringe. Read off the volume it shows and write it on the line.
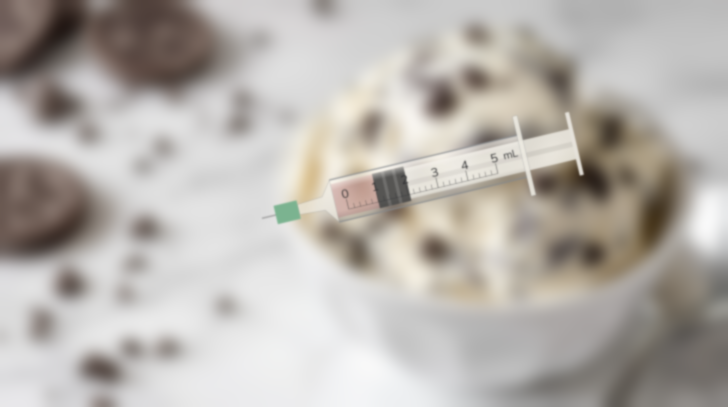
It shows 1 mL
